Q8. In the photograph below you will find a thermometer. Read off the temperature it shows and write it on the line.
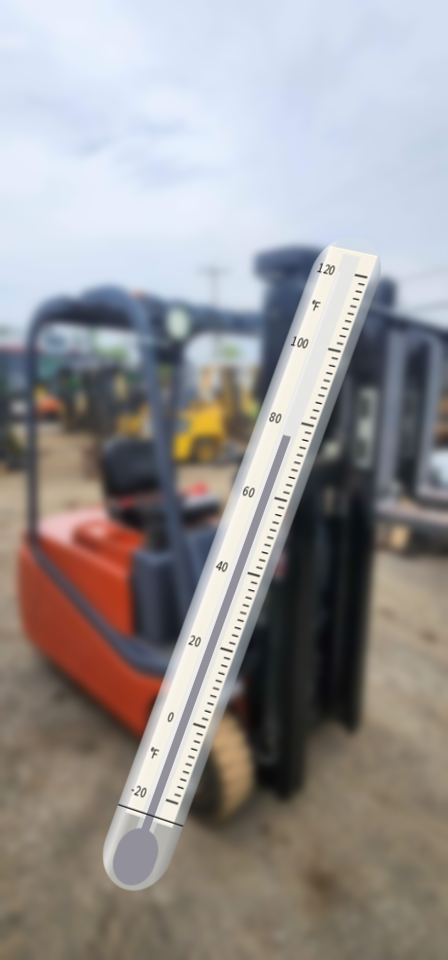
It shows 76 °F
